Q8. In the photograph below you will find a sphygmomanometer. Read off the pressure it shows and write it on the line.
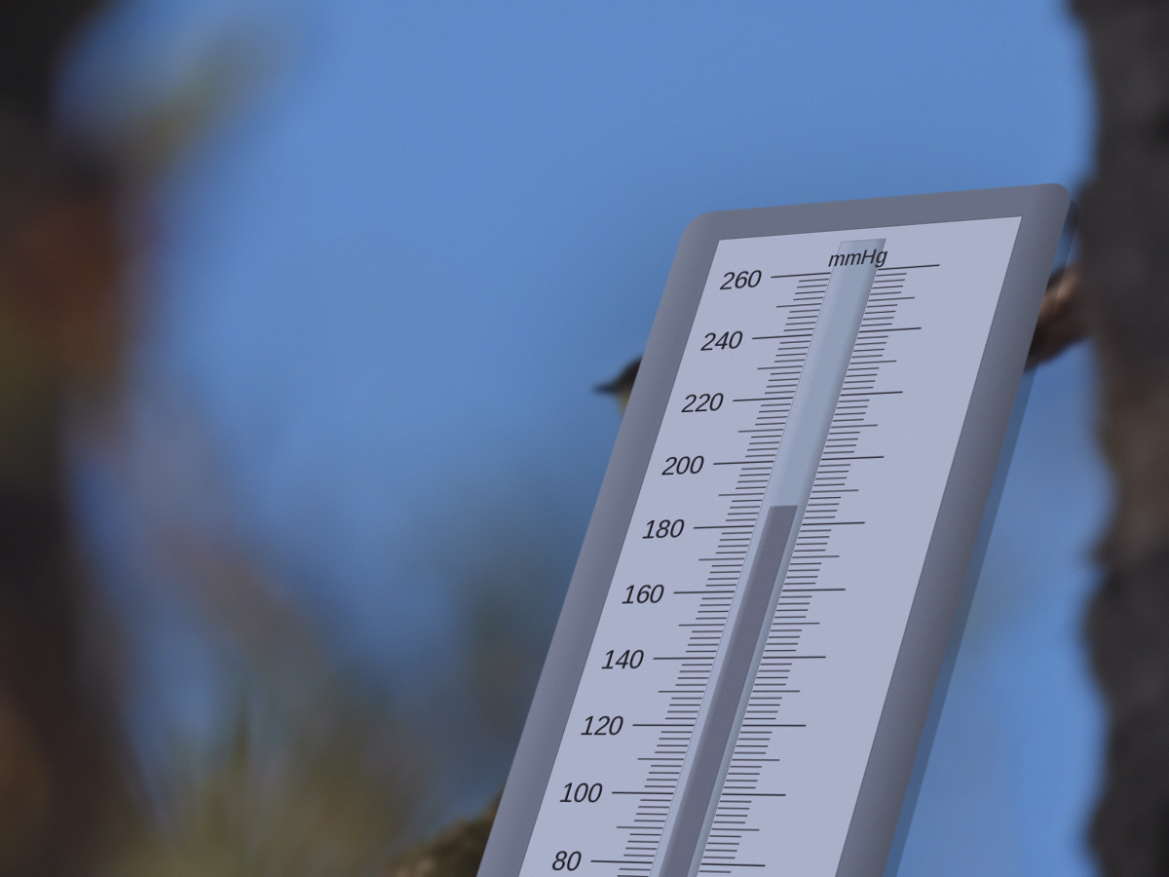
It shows 186 mmHg
